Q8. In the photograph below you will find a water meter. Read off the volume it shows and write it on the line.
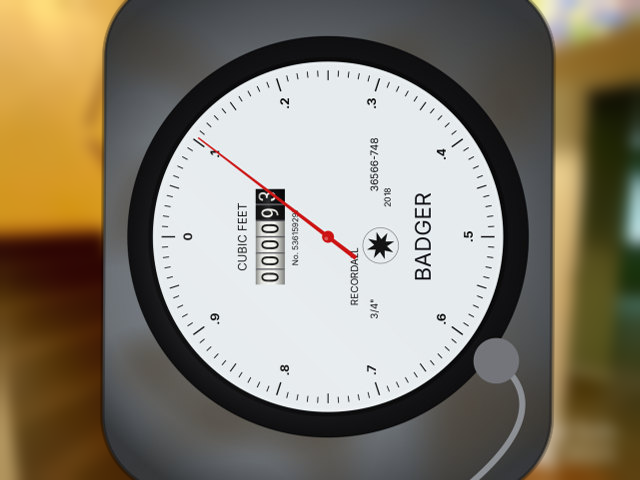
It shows 93.10 ft³
